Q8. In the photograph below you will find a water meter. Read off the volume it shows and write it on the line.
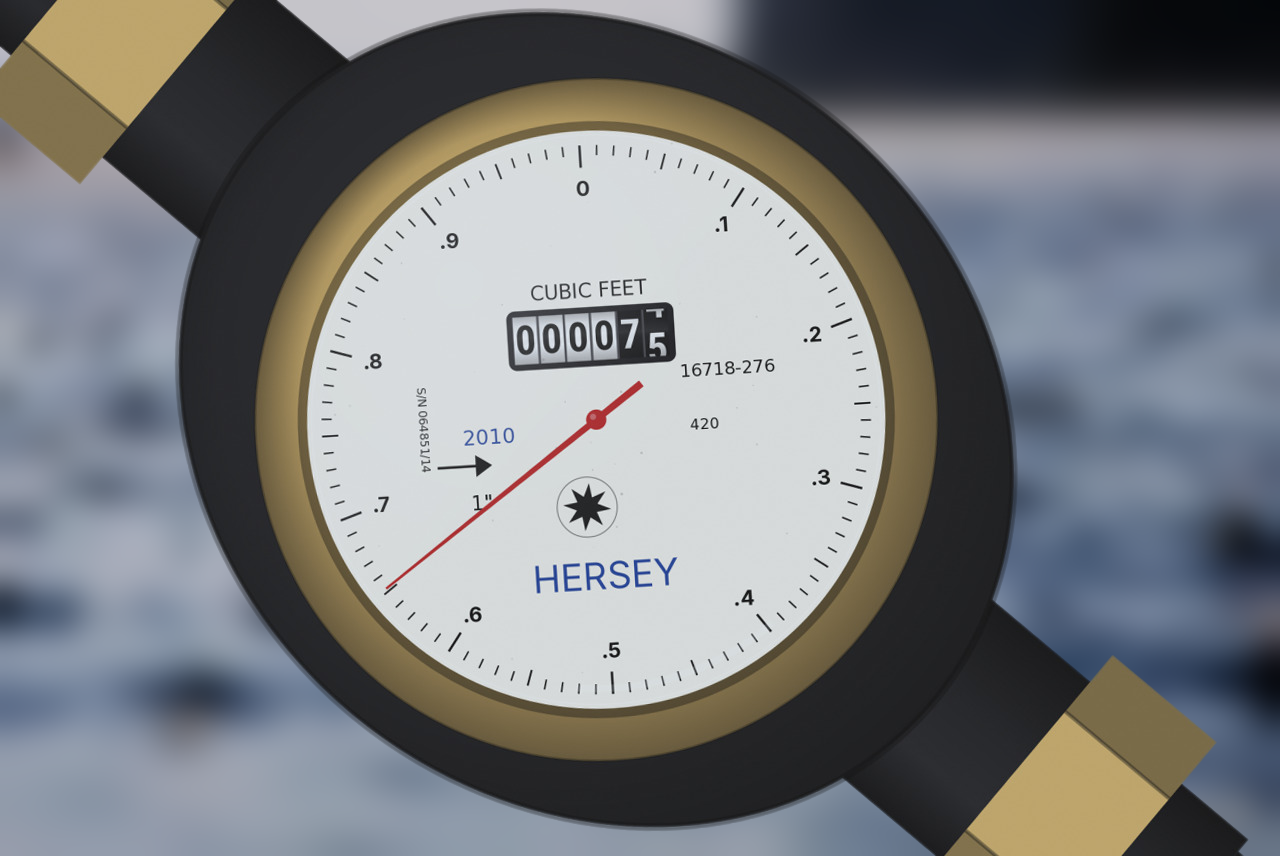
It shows 74.65 ft³
